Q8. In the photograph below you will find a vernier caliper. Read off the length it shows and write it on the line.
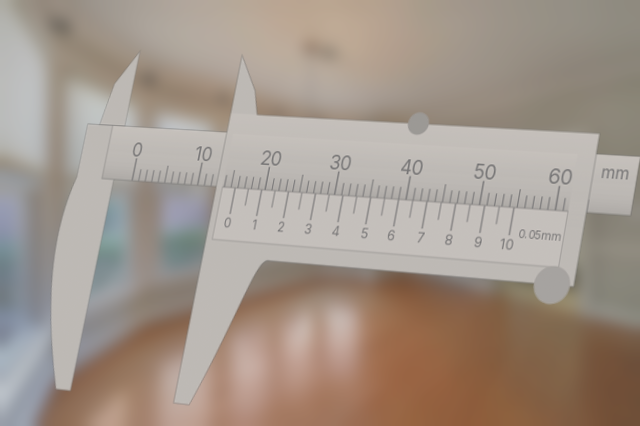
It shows 15.6 mm
